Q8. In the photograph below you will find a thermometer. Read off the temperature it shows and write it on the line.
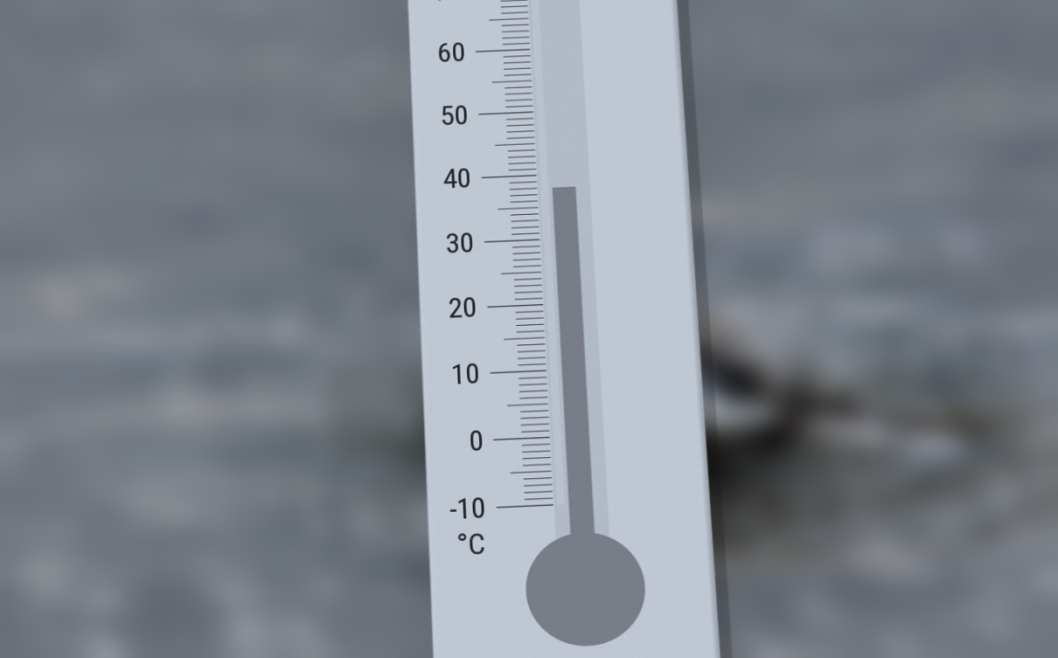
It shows 38 °C
